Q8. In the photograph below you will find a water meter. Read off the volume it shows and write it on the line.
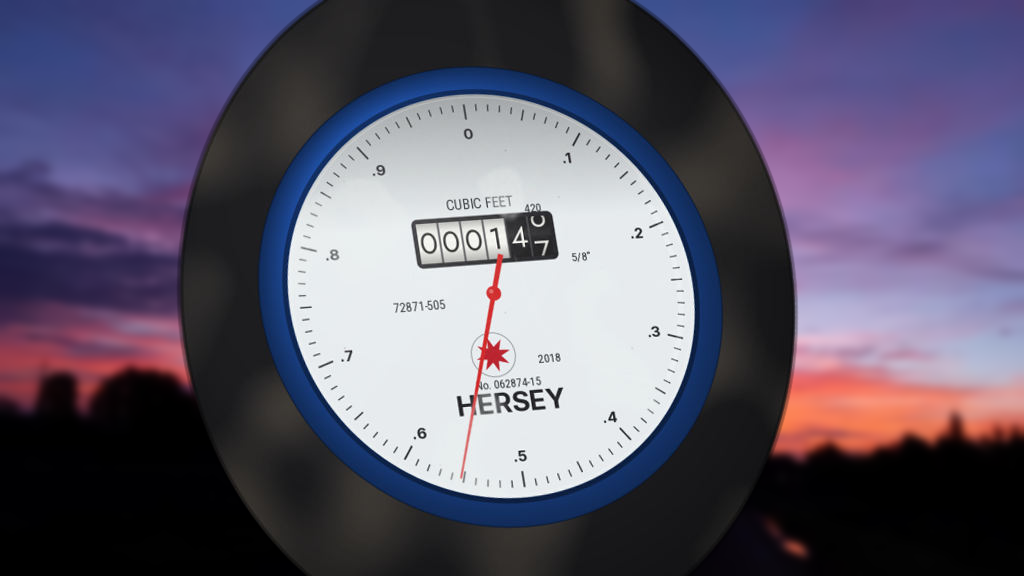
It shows 146.55 ft³
